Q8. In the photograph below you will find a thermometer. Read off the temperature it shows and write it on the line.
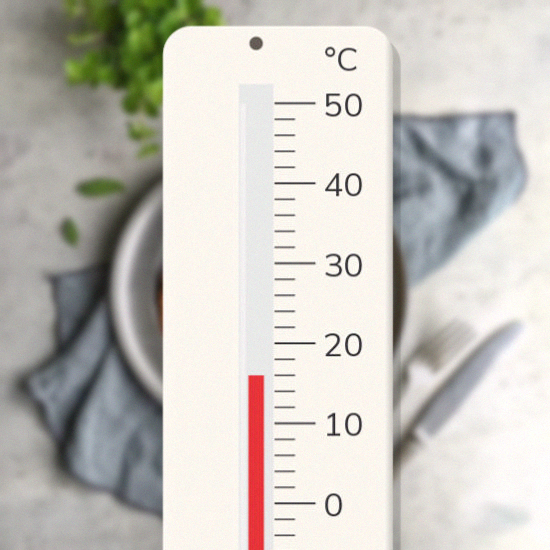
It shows 16 °C
